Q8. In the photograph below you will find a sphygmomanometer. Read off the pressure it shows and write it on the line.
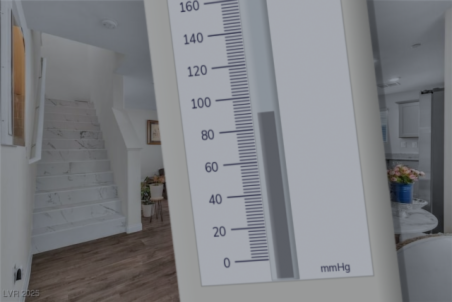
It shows 90 mmHg
